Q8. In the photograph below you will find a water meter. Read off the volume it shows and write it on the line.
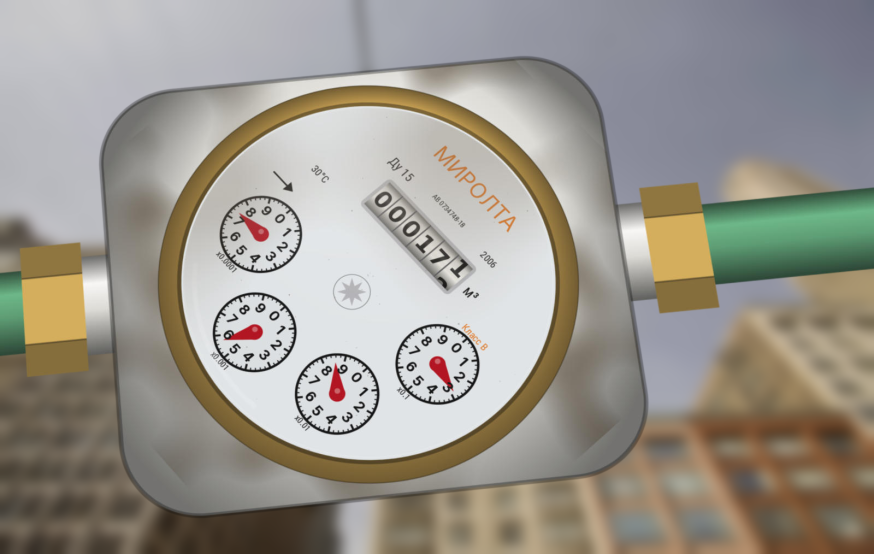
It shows 171.2857 m³
